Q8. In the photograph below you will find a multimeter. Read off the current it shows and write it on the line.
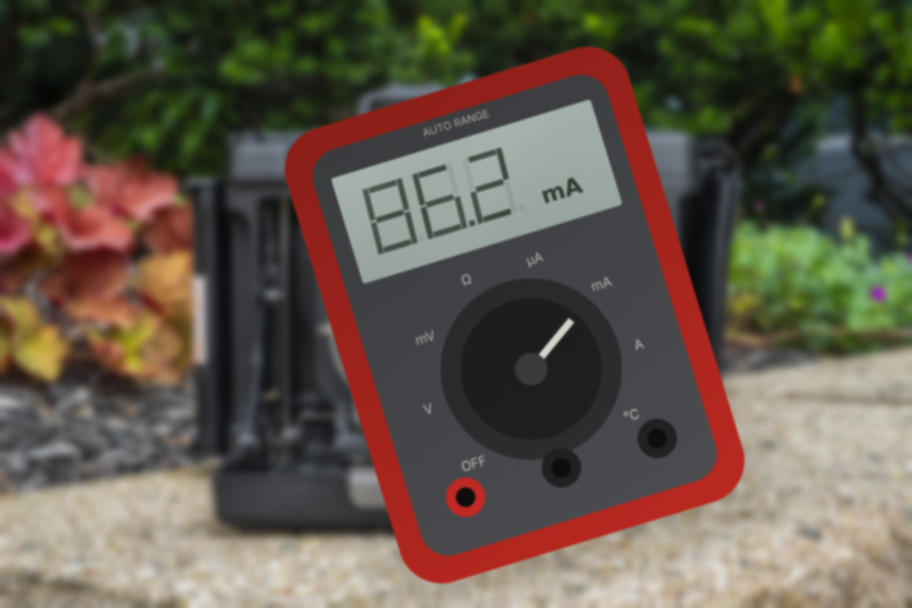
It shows 86.2 mA
